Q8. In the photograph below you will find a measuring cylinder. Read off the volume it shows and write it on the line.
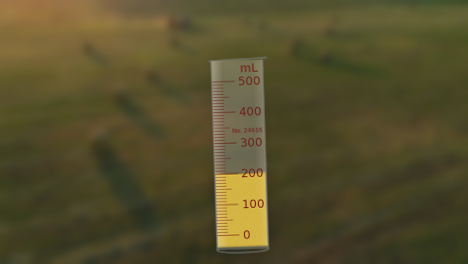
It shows 200 mL
